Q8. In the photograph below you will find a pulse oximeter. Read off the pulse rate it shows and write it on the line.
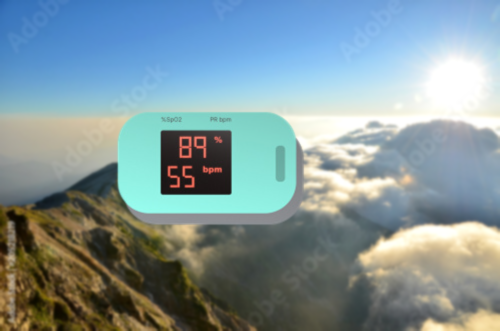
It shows 55 bpm
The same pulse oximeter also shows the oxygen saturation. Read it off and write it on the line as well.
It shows 89 %
